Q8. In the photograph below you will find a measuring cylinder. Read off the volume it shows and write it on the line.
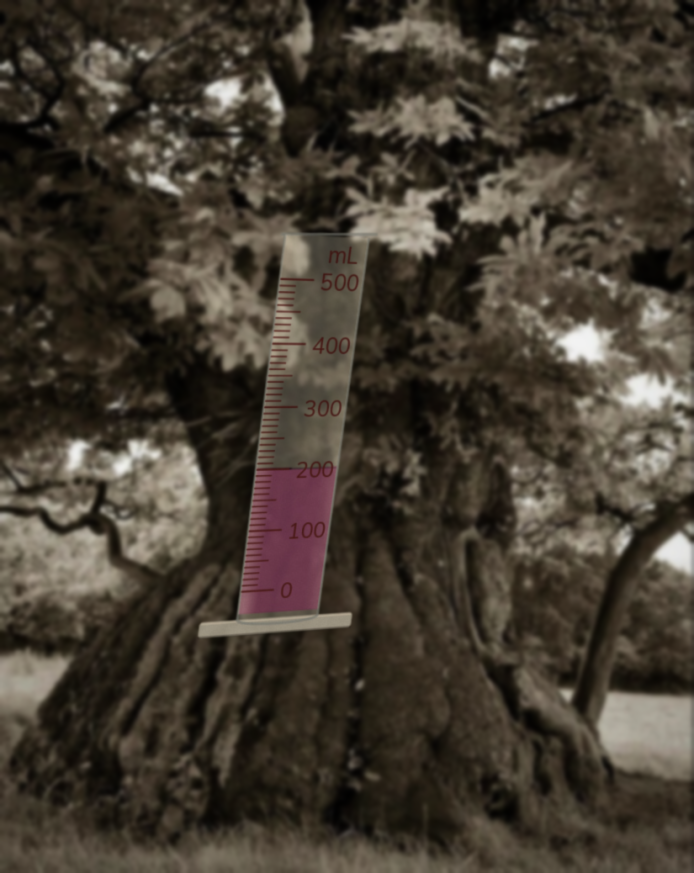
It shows 200 mL
